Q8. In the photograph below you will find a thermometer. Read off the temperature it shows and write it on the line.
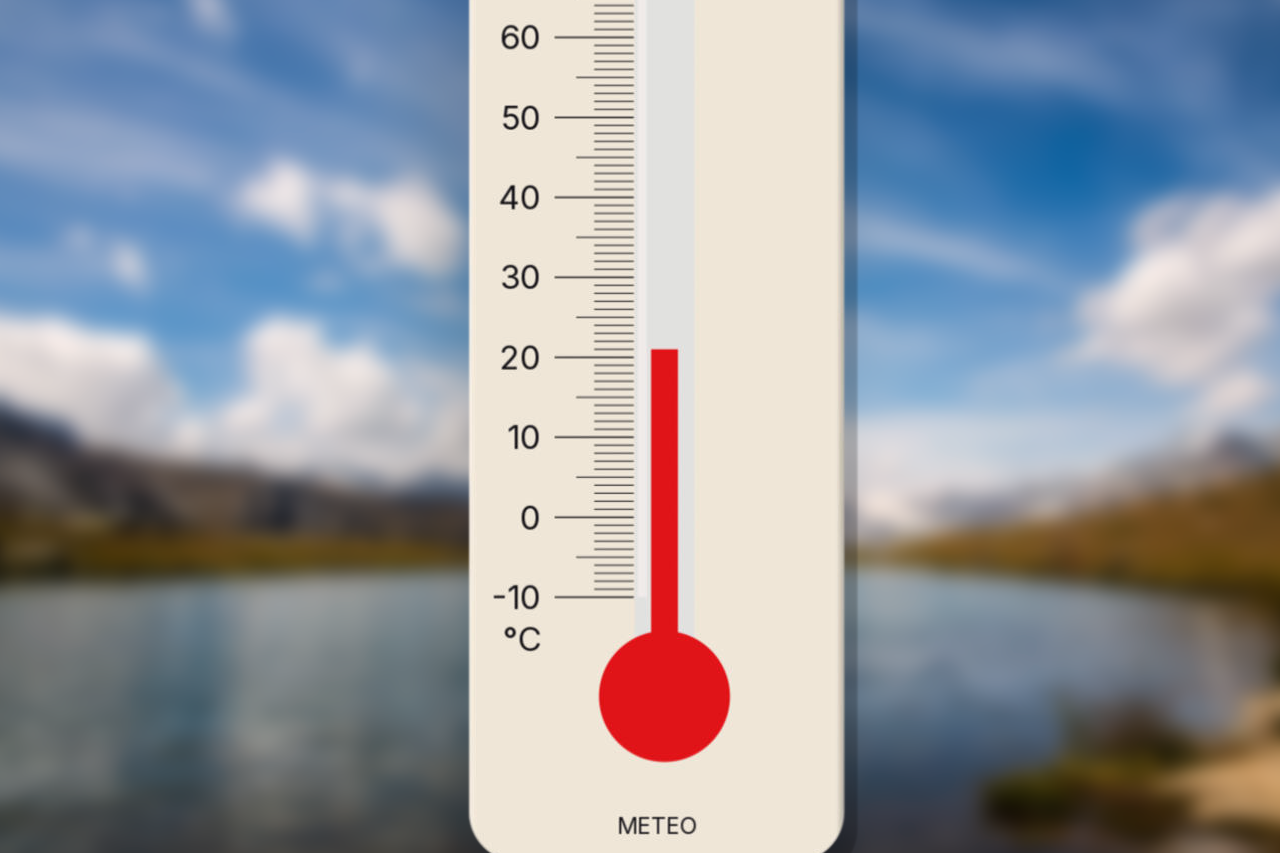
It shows 21 °C
